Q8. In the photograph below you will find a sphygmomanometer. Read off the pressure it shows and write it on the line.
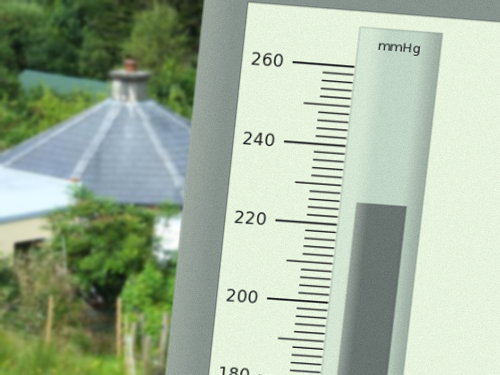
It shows 226 mmHg
